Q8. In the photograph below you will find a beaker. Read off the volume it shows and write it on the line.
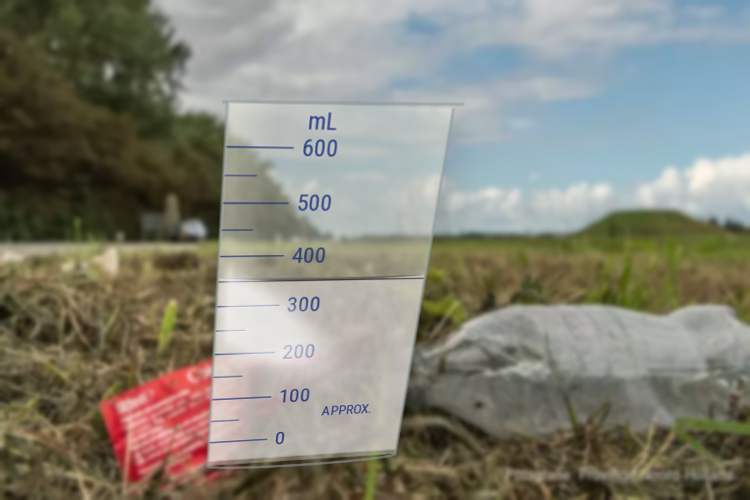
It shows 350 mL
